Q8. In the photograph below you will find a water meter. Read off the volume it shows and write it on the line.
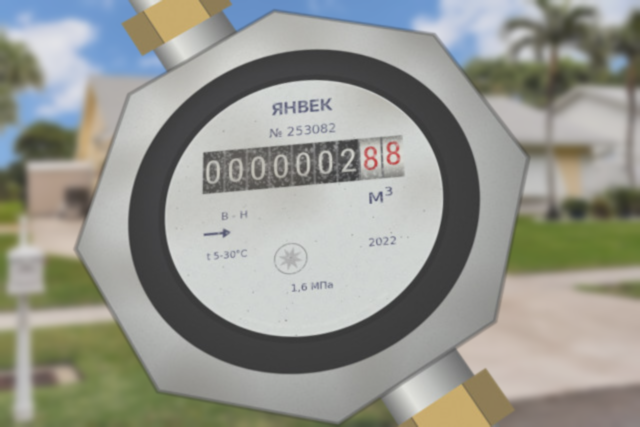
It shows 2.88 m³
